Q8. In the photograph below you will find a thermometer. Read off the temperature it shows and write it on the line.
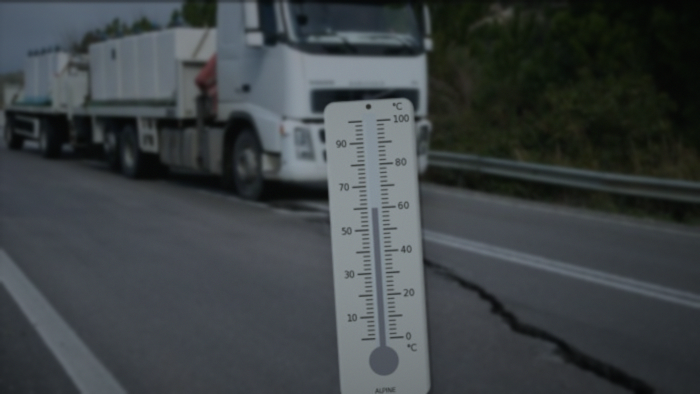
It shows 60 °C
